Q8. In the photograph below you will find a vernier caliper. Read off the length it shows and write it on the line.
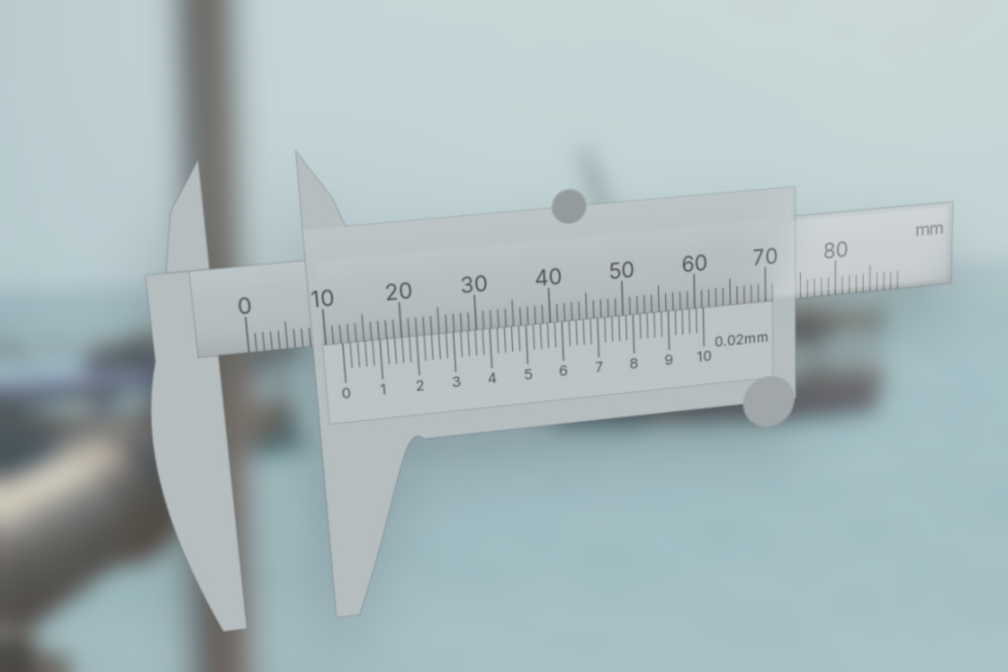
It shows 12.2 mm
